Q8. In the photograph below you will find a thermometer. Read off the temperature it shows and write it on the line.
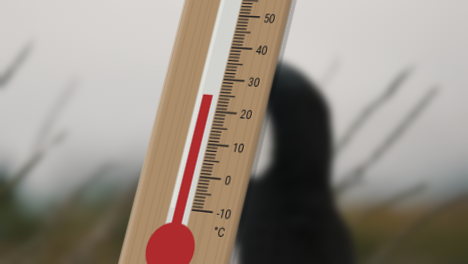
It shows 25 °C
